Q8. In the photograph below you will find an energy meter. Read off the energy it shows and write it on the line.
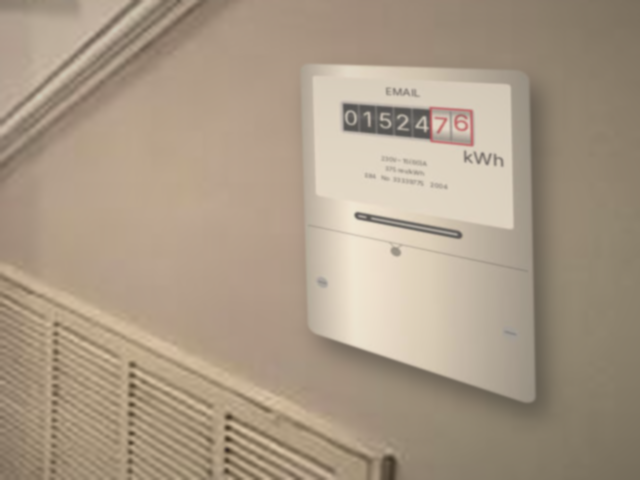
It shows 1524.76 kWh
